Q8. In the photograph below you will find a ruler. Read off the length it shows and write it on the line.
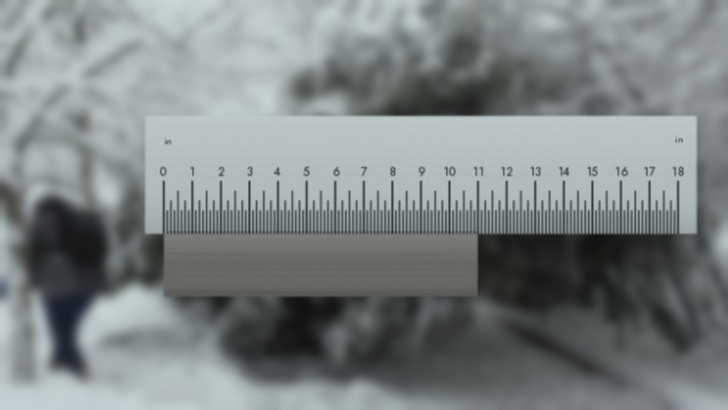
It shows 11 in
